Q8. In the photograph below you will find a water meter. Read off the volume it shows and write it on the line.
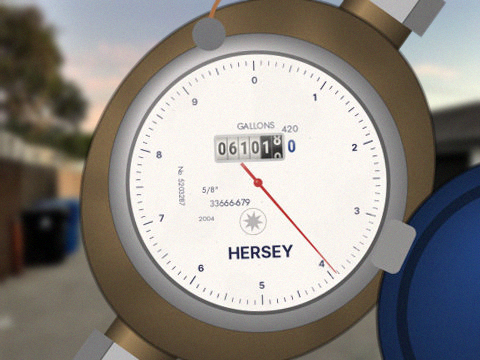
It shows 610183.9 gal
